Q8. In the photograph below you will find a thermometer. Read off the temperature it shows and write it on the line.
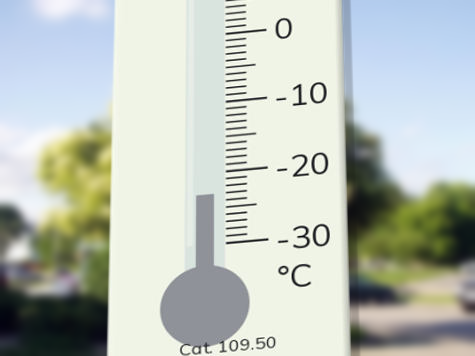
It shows -23 °C
